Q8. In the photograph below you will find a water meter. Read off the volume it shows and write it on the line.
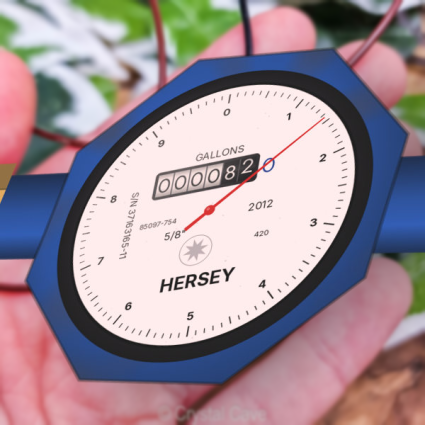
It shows 821.4 gal
